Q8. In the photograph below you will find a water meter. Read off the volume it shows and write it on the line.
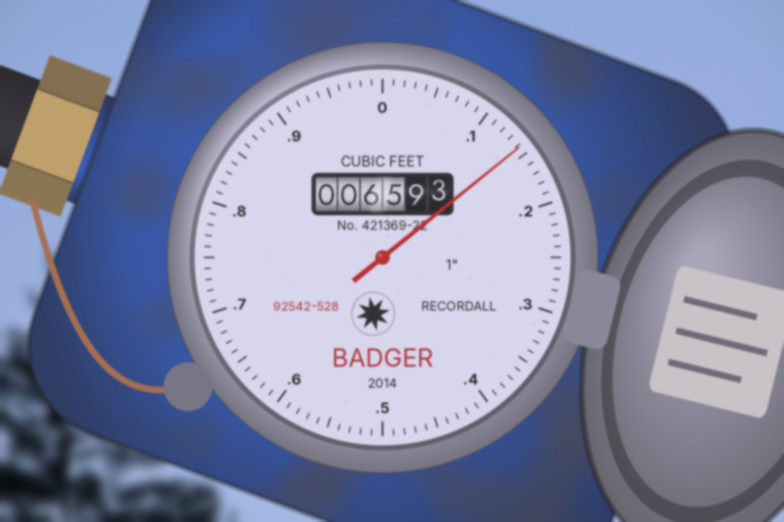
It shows 6593.14 ft³
